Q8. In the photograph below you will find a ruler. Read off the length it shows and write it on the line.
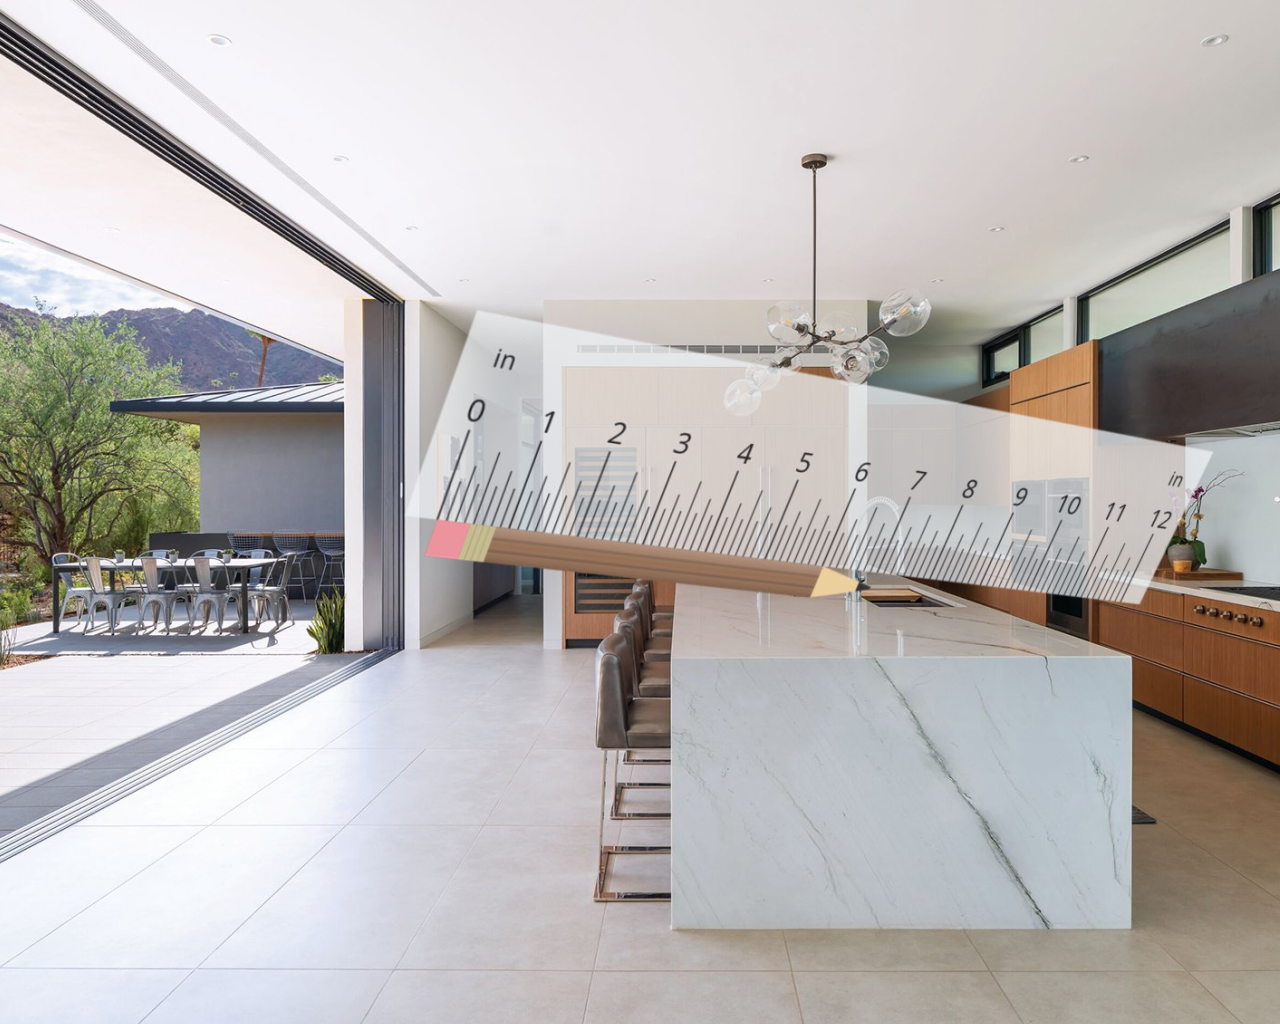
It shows 7 in
